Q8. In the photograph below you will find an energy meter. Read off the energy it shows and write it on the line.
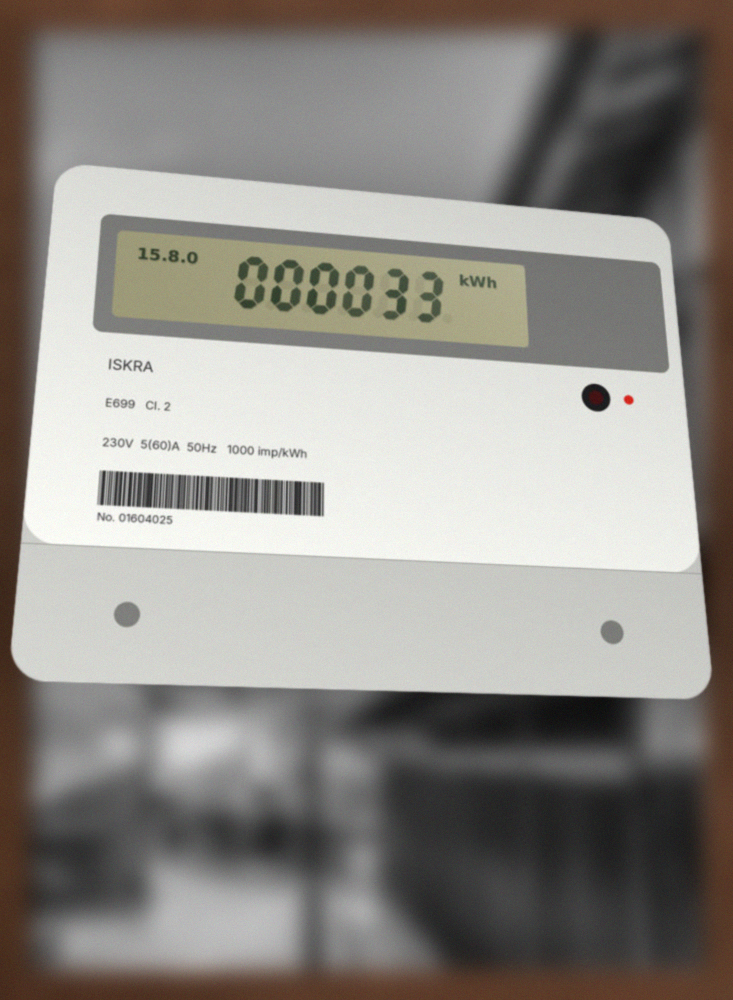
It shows 33 kWh
